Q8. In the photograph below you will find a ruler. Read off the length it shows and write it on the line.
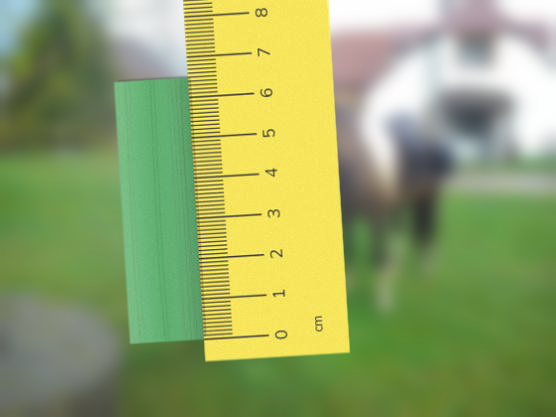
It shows 6.5 cm
